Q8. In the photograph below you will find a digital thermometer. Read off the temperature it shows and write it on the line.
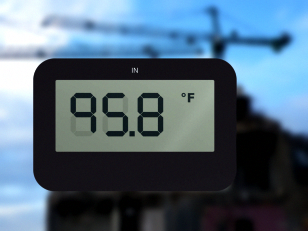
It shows 95.8 °F
